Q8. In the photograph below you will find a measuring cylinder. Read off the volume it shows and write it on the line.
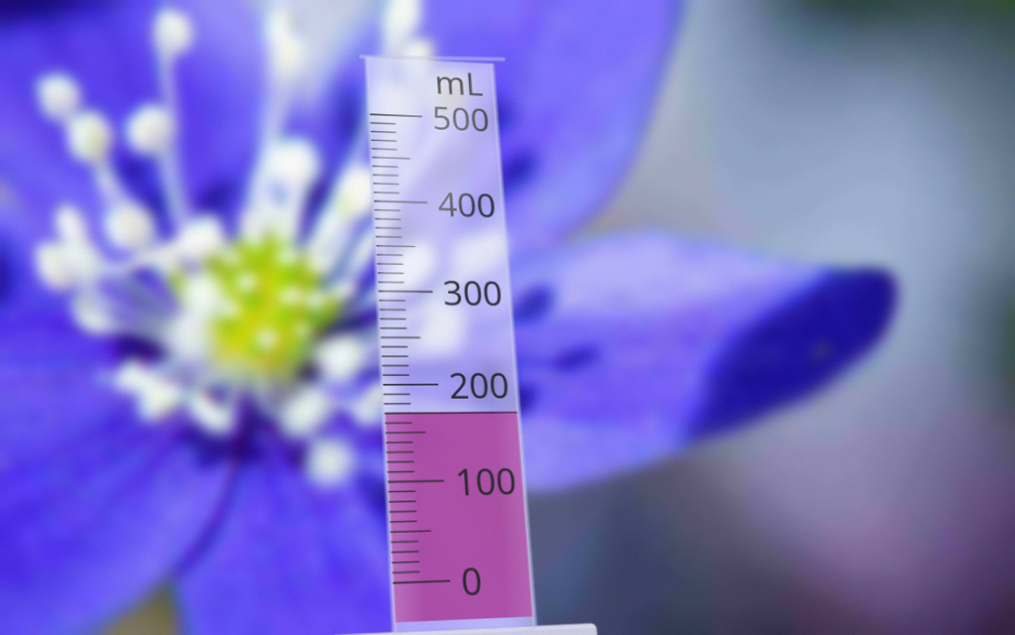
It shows 170 mL
